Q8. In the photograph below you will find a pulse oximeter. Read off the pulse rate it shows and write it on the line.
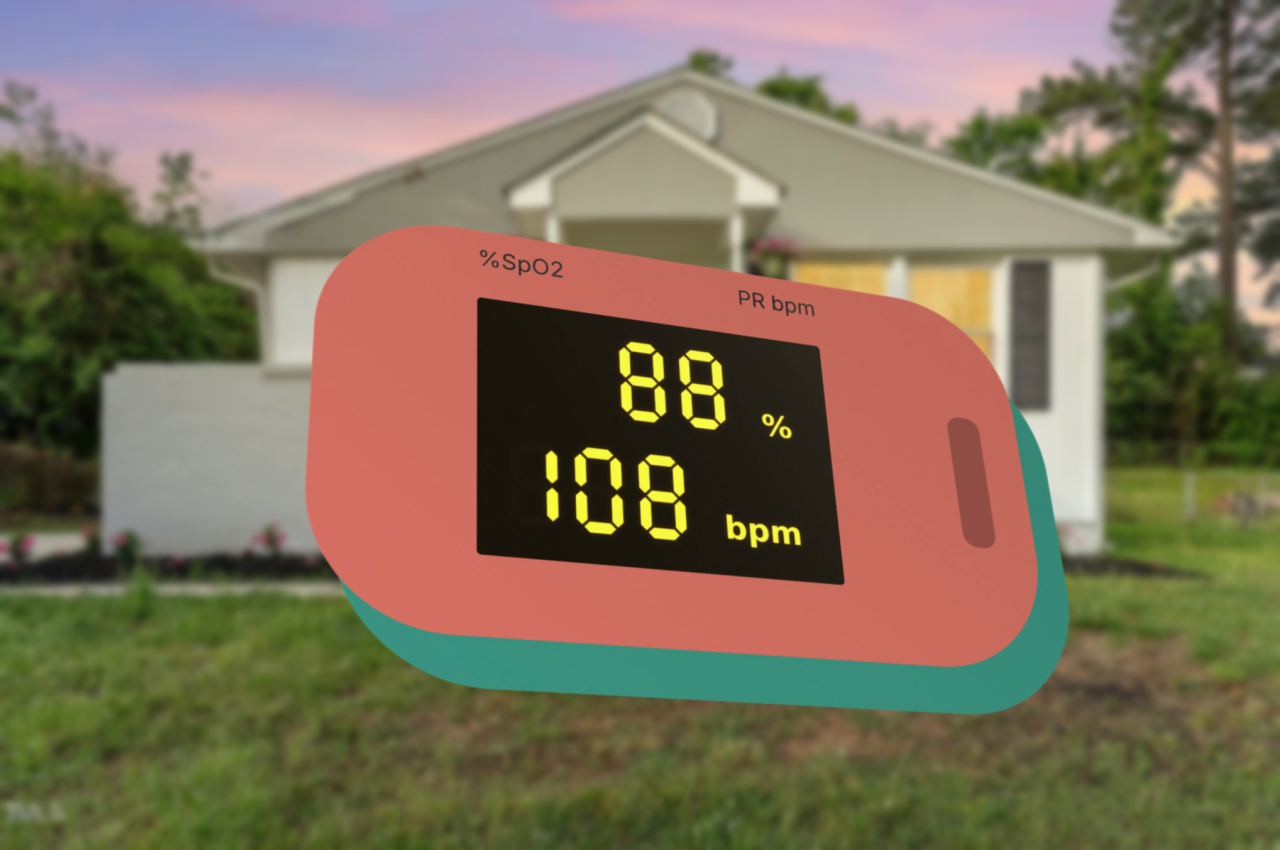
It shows 108 bpm
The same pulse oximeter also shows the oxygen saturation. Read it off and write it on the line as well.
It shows 88 %
